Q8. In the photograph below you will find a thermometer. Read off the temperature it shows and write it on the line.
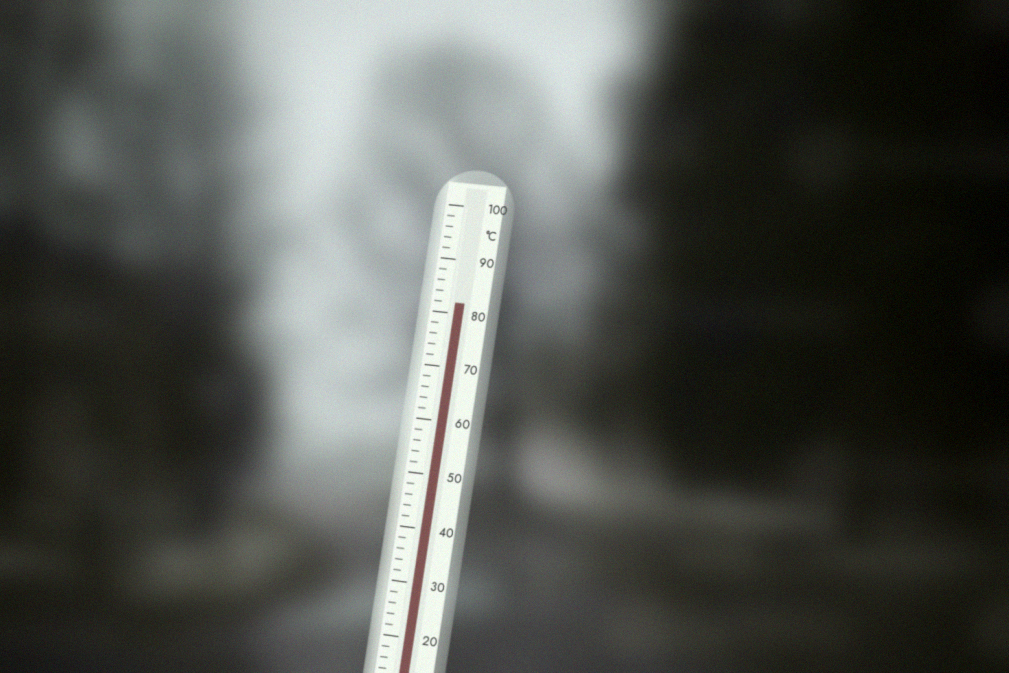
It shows 82 °C
